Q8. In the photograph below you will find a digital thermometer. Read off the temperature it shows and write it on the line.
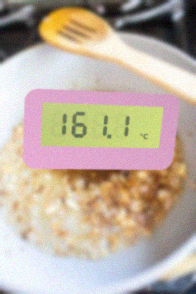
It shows 161.1 °C
